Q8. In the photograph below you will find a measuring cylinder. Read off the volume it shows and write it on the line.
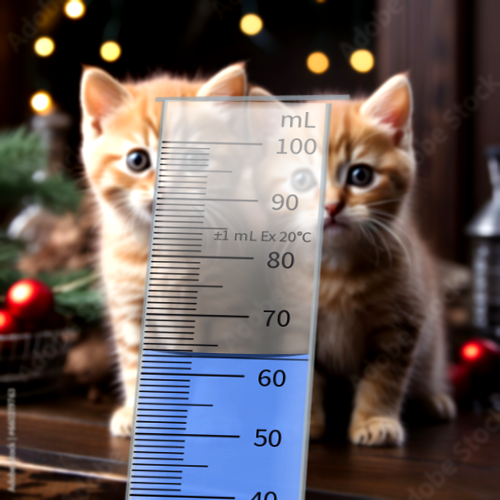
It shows 63 mL
